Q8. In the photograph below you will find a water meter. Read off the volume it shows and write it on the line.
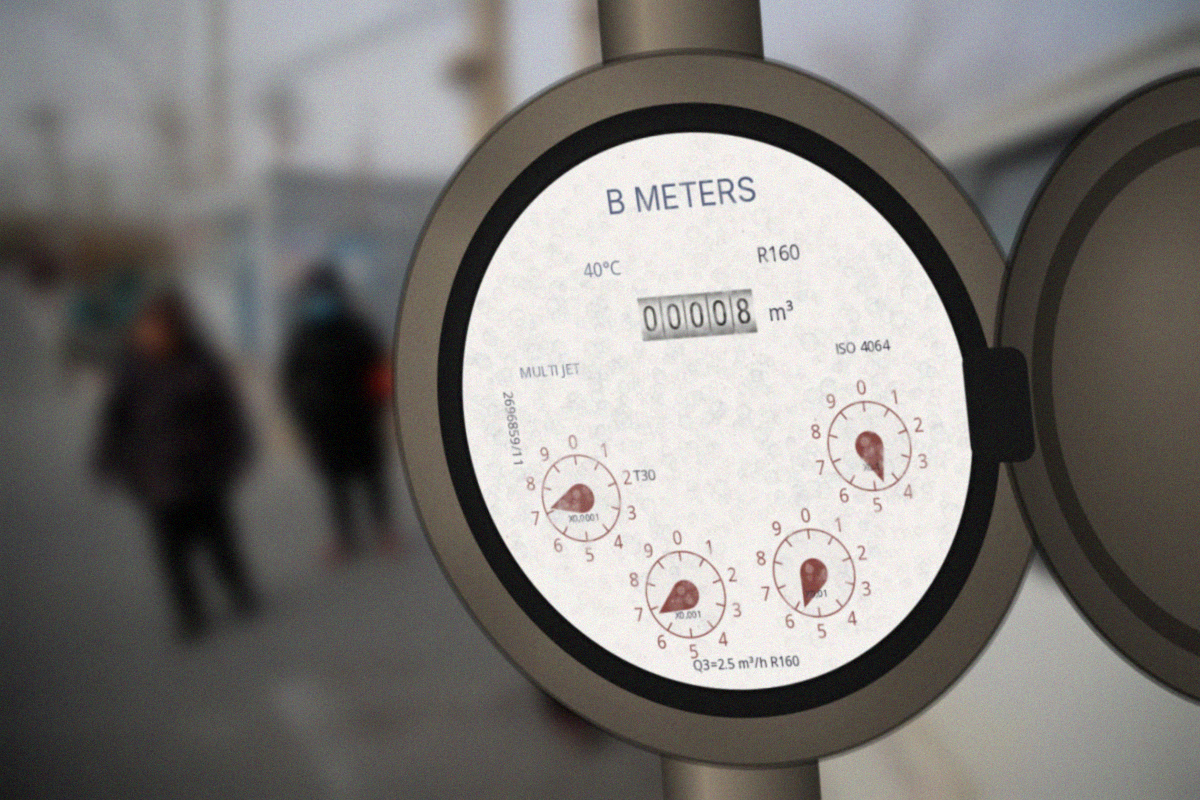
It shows 8.4567 m³
